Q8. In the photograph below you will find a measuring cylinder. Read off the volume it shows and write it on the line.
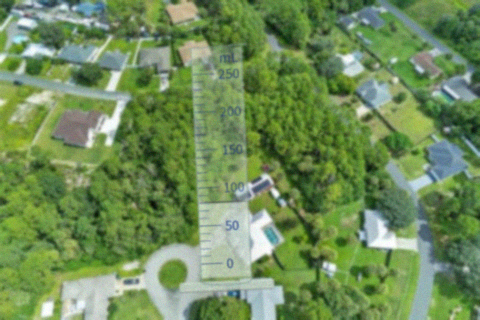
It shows 80 mL
